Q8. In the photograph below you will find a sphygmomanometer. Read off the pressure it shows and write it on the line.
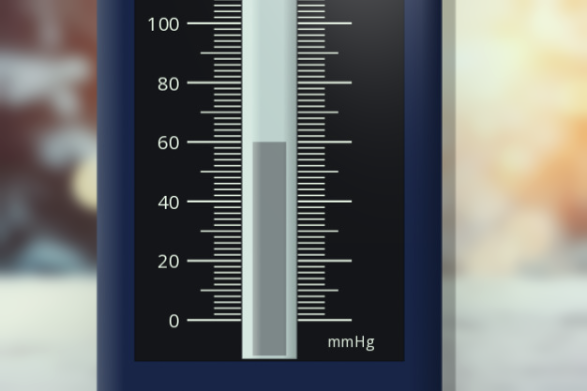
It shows 60 mmHg
